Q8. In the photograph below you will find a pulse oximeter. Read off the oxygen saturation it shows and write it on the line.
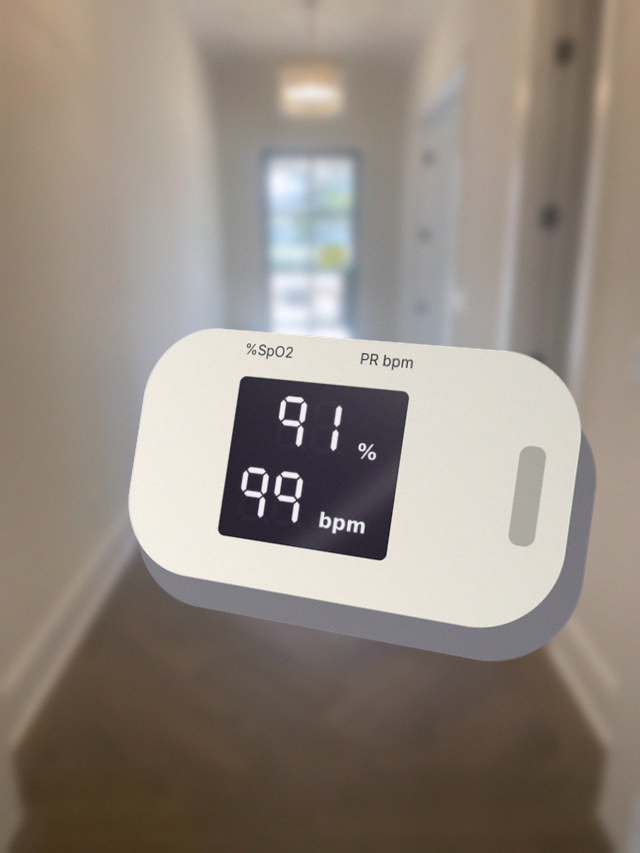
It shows 91 %
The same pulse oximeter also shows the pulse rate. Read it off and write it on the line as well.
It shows 99 bpm
